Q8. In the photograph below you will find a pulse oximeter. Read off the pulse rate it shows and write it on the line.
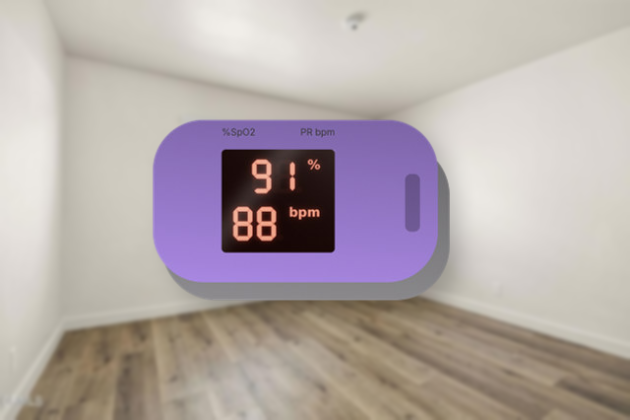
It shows 88 bpm
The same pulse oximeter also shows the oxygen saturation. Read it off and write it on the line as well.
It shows 91 %
